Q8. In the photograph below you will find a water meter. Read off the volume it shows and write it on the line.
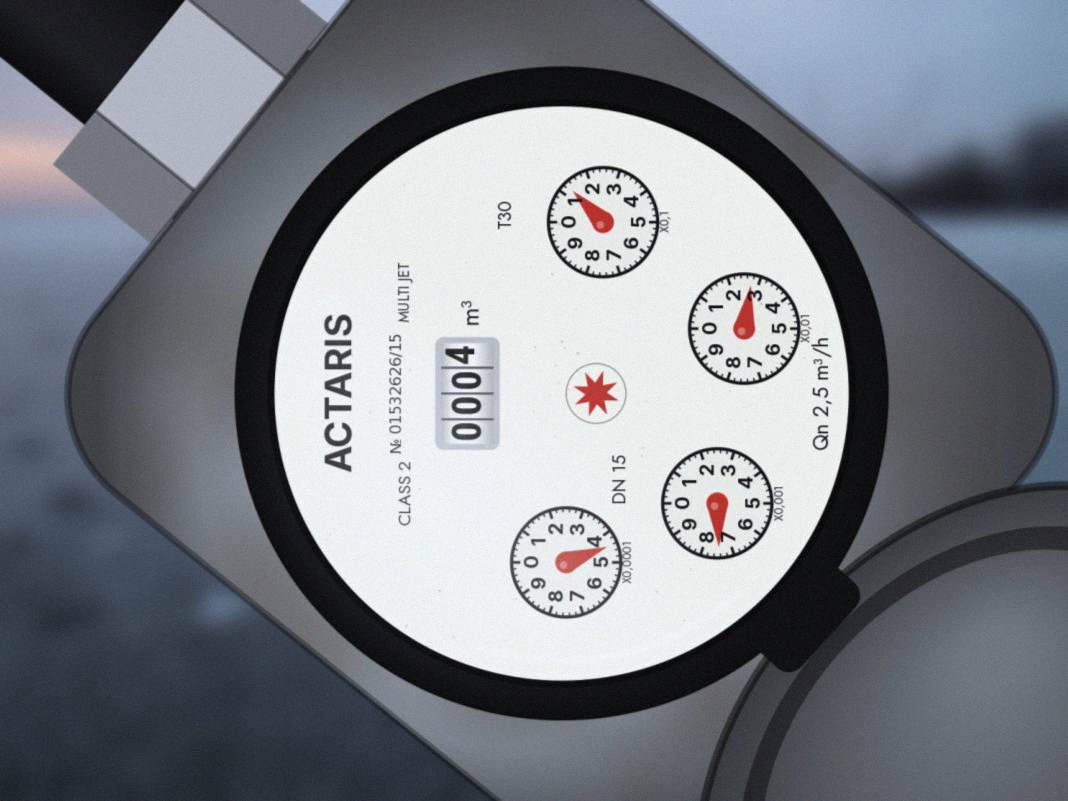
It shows 4.1274 m³
